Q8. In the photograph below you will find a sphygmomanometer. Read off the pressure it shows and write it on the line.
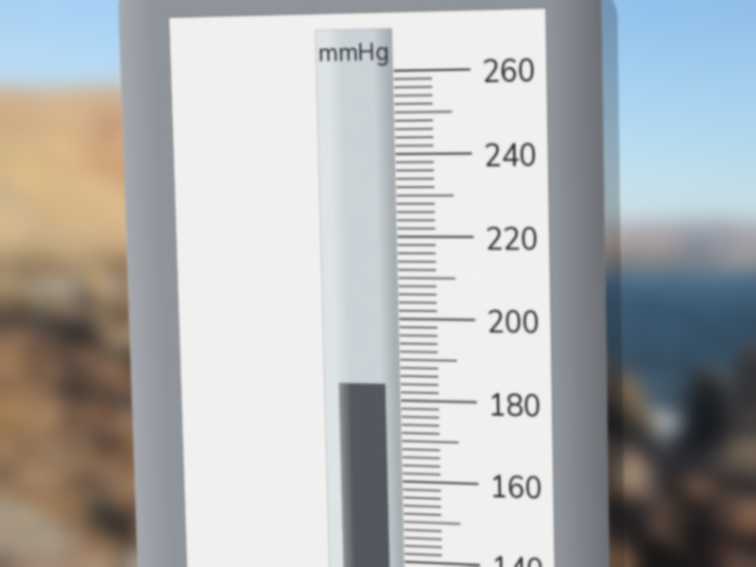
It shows 184 mmHg
